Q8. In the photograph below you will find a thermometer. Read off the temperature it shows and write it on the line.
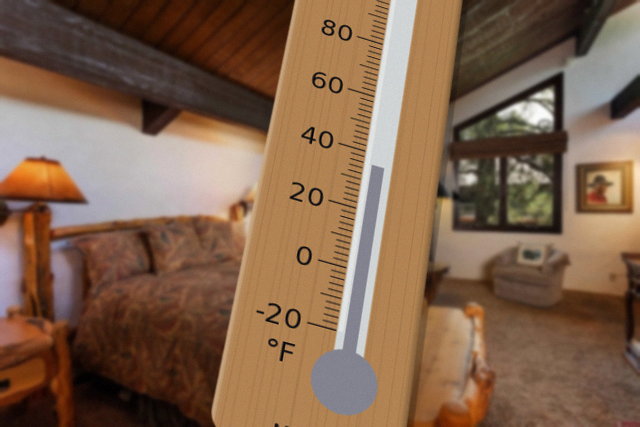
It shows 36 °F
